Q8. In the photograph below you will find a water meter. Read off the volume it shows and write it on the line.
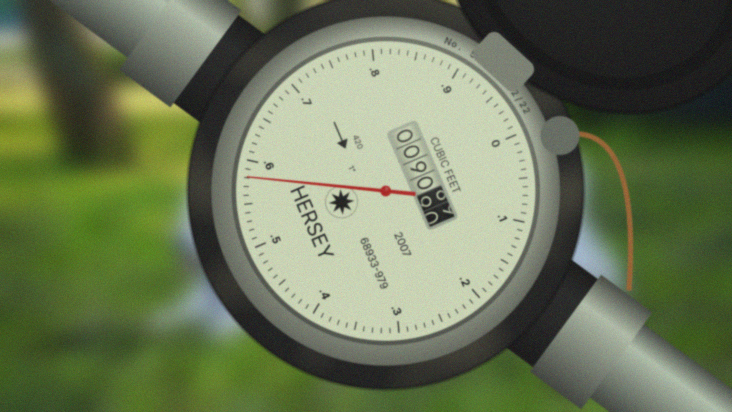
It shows 9089.58 ft³
